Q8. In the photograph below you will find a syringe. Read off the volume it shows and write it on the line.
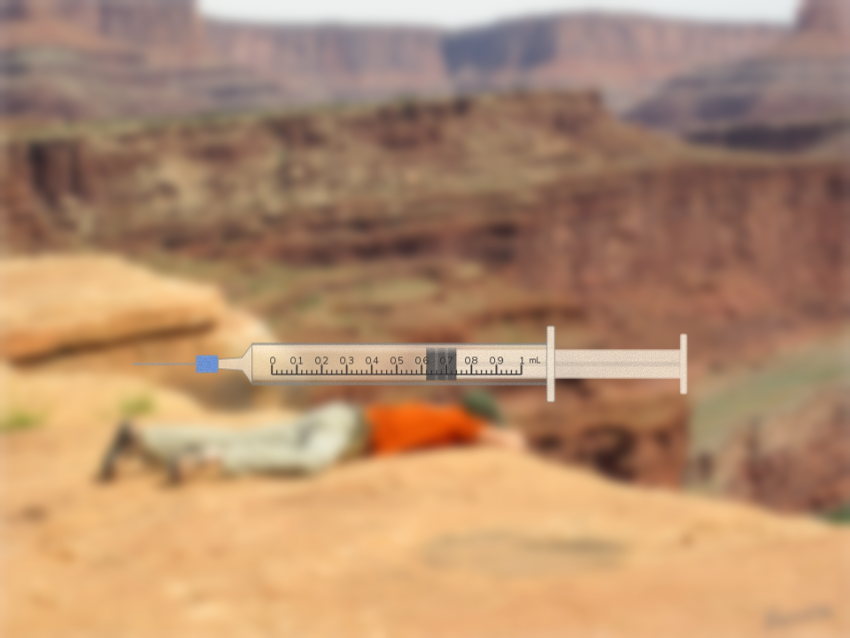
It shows 0.62 mL
